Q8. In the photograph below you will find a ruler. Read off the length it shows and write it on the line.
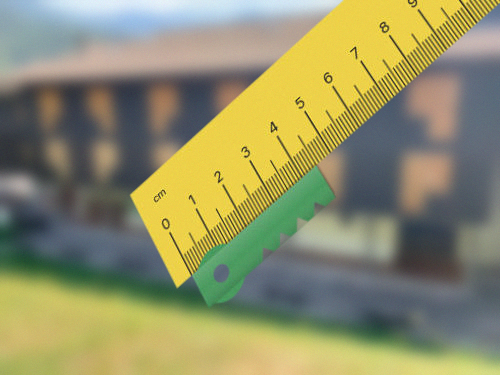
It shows 4.5 cm
